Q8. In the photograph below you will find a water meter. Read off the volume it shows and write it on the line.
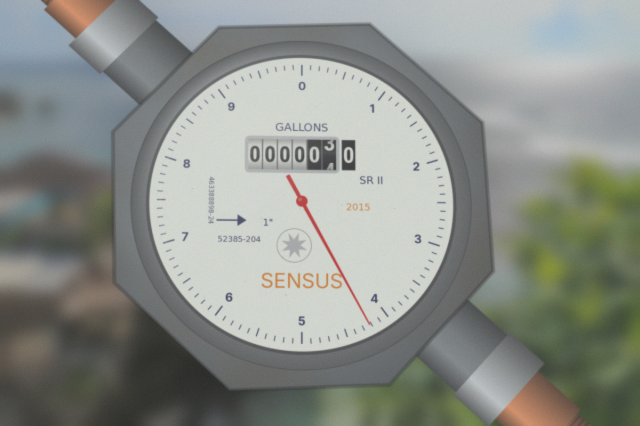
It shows 34.2 gal
